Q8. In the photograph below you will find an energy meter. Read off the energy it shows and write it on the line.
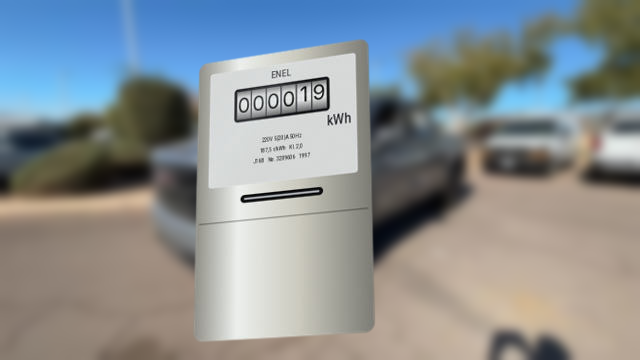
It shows 19 kWh
